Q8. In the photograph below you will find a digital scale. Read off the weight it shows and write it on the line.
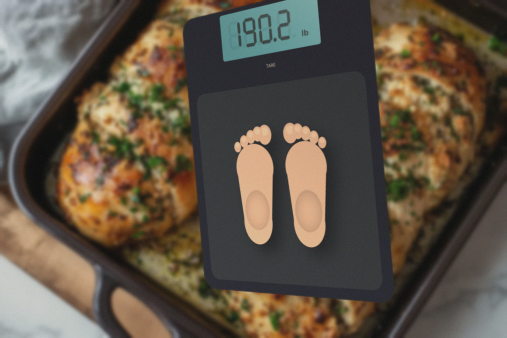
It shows 190.2 lb
